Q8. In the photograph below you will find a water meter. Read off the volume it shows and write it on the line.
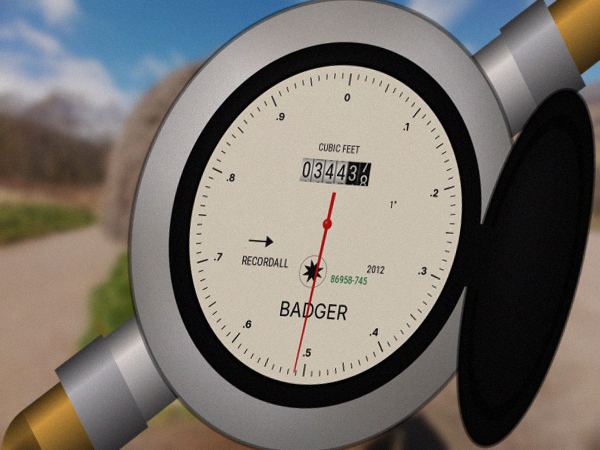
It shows 34437.51 ft³
